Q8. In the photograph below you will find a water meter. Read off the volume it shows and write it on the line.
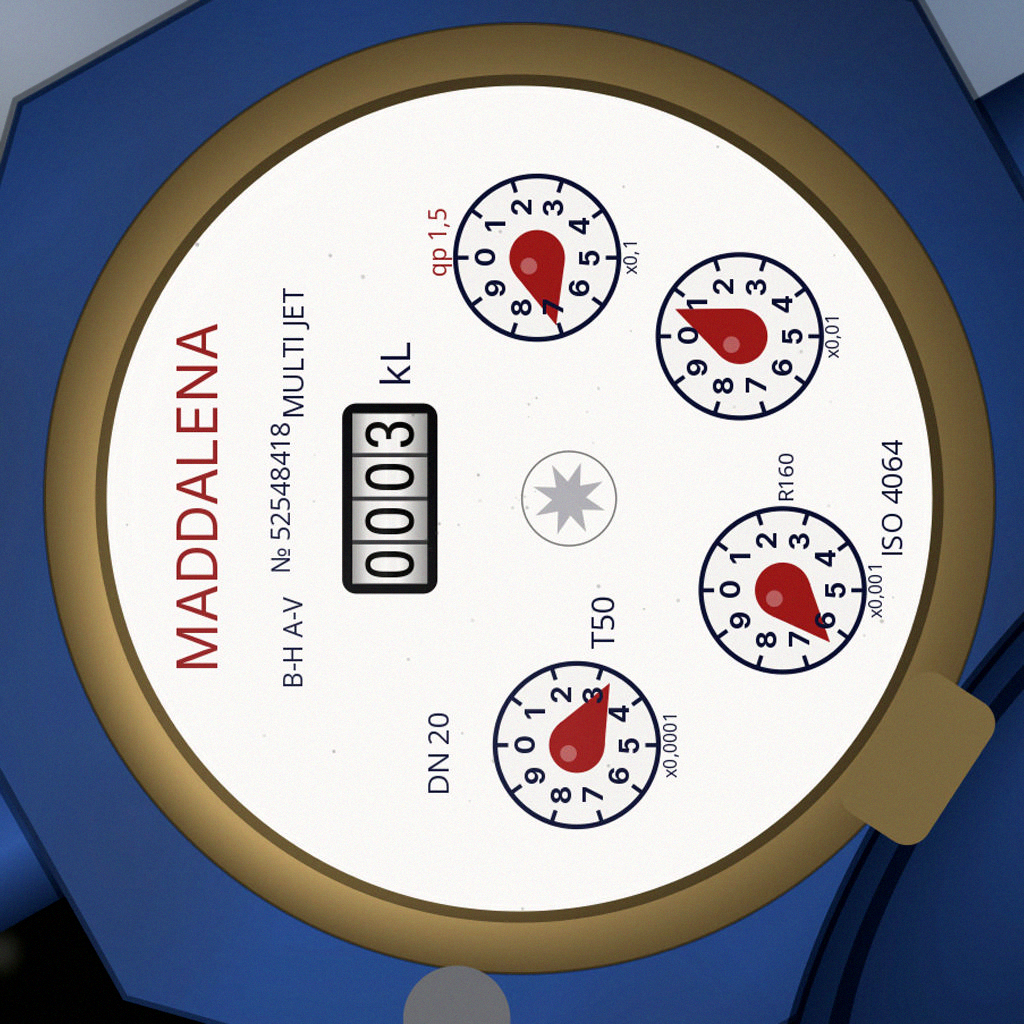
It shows 3.7063 kL
